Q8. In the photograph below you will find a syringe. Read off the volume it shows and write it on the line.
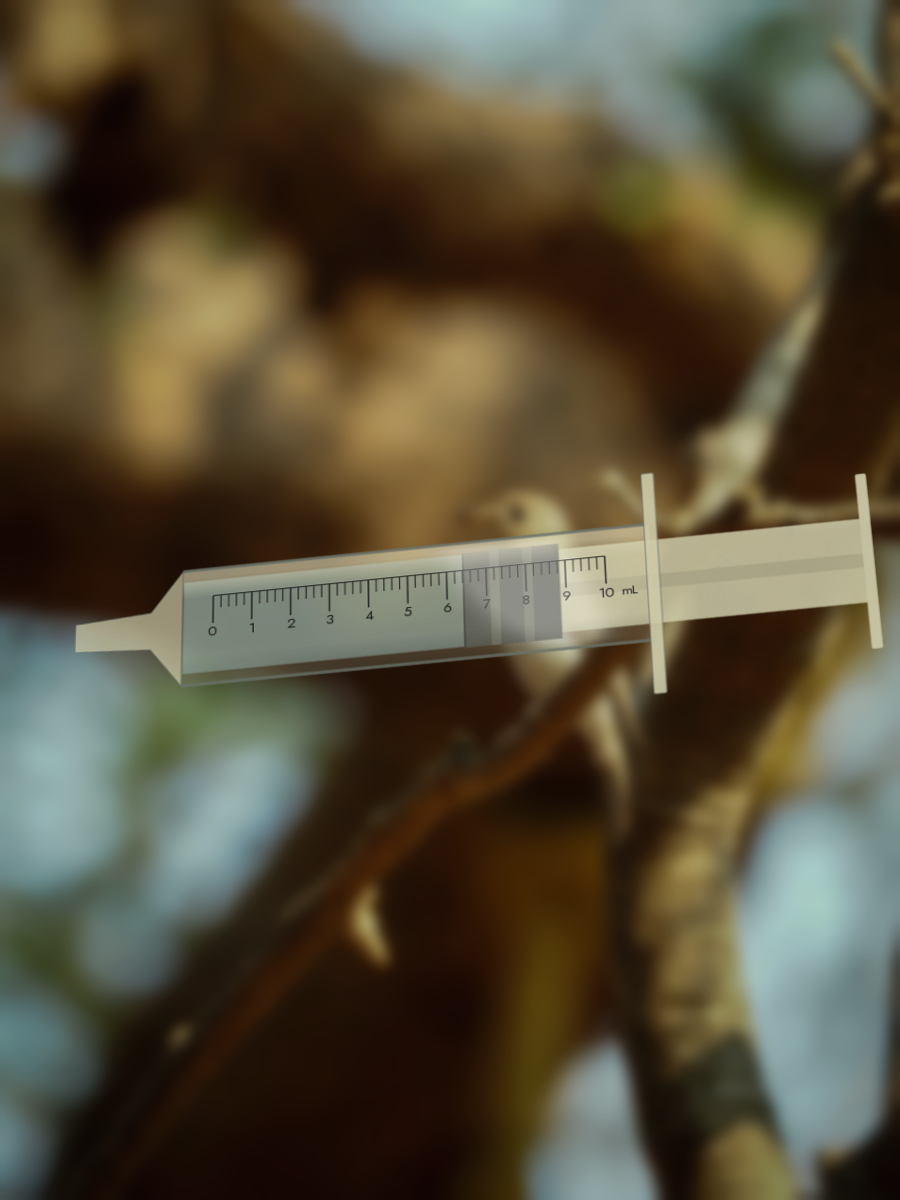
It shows 6.4 mL
